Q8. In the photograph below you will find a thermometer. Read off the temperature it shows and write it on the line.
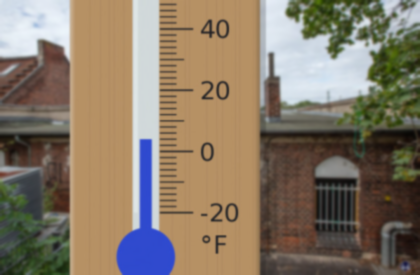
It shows 4 °F
